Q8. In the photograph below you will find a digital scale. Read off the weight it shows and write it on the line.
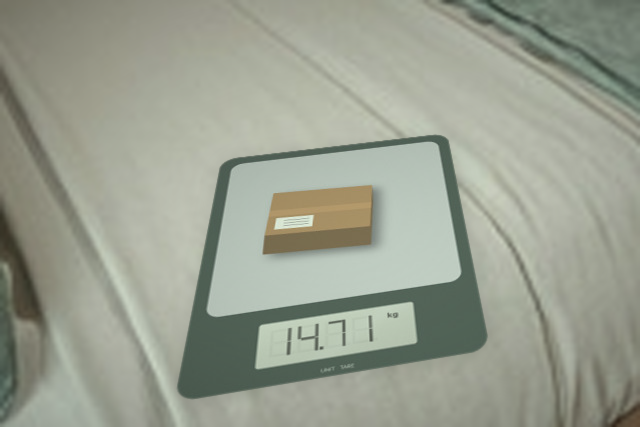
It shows 14.71 kg
